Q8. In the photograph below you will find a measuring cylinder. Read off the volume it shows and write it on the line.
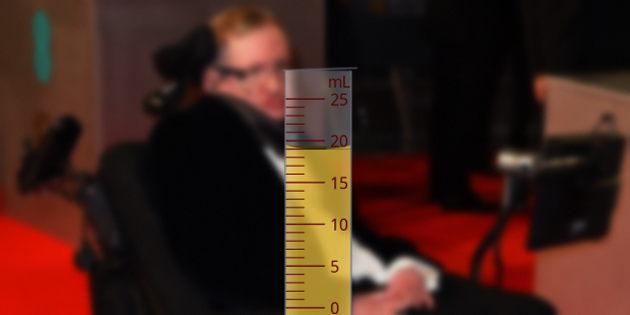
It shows 19 mL
